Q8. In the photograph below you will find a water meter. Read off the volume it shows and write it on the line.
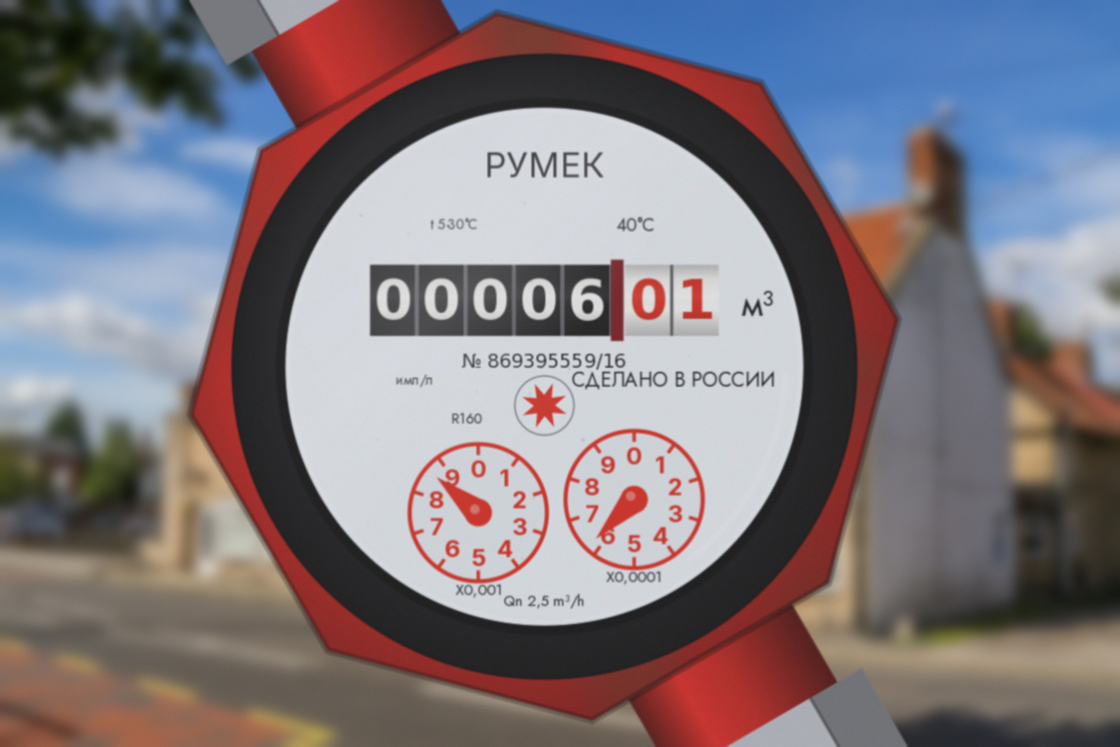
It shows 6.0186 m³
